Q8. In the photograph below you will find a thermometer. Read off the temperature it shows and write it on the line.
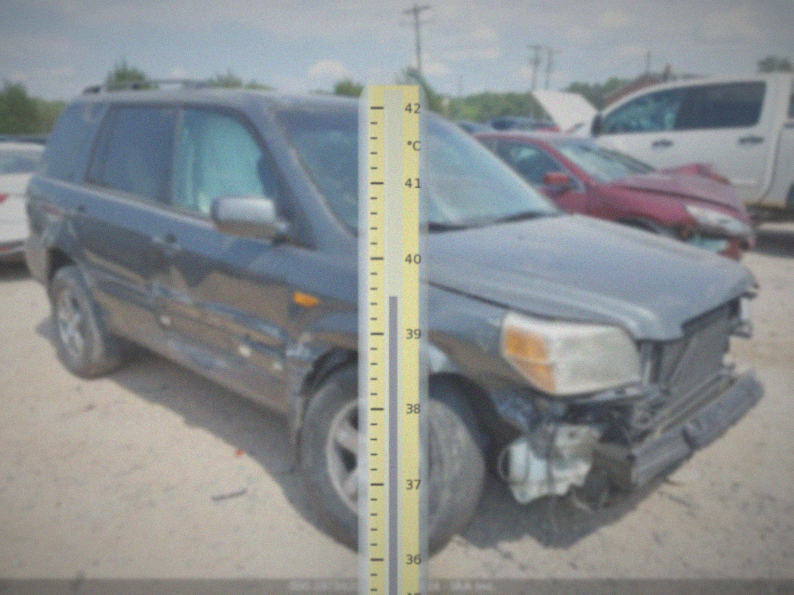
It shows 39.5 °C
